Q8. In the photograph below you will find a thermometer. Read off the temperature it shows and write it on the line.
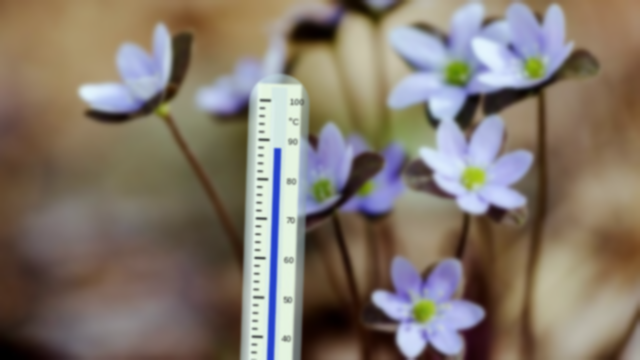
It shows 88 °C
